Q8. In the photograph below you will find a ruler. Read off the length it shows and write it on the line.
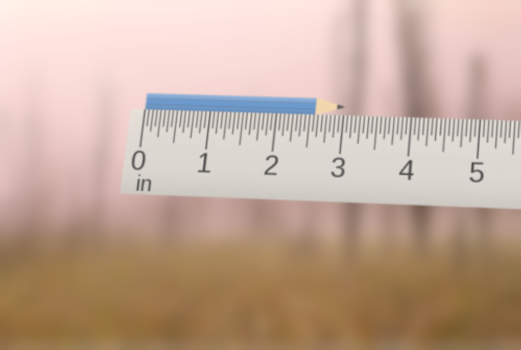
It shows 3 in
